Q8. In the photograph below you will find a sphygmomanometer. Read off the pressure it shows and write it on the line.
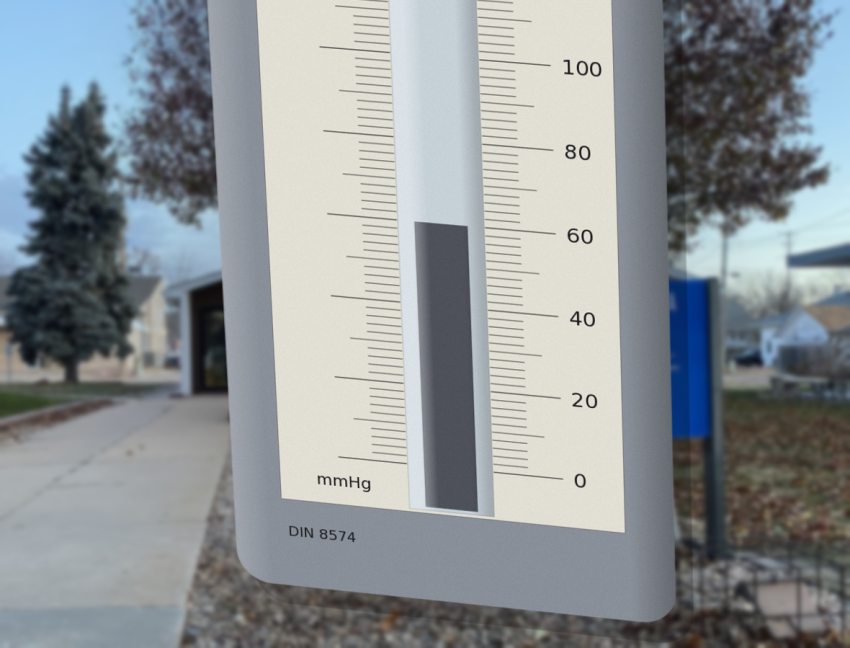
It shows 60 mmHg
